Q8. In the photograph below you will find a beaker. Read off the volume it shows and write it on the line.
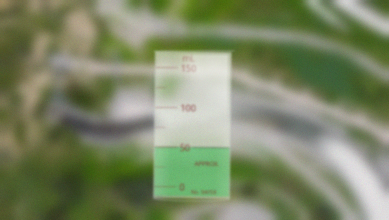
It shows 50 mL
